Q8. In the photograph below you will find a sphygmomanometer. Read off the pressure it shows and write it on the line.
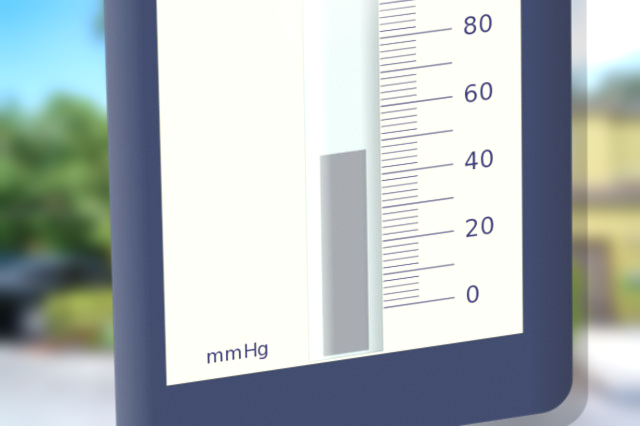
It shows 48 mmHg
